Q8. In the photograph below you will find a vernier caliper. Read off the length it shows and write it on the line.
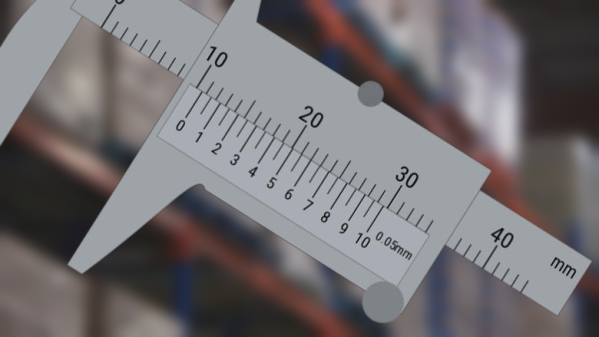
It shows 10.6 mm
